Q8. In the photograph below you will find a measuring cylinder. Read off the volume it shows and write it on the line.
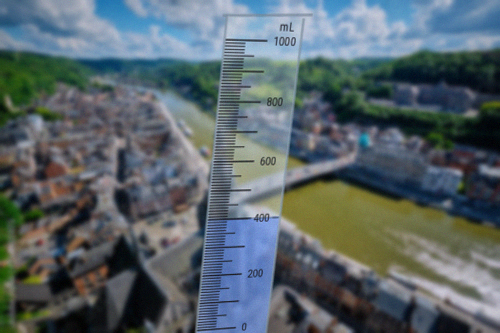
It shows 400 mL
